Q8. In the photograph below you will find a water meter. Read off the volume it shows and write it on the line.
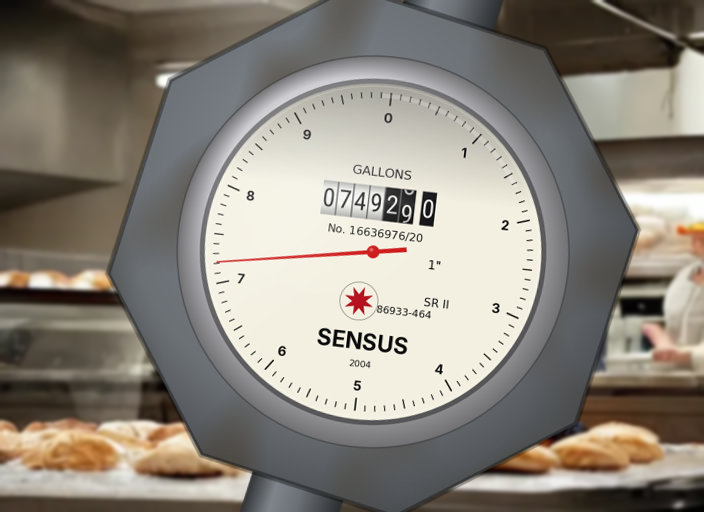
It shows 749287.2 gal
